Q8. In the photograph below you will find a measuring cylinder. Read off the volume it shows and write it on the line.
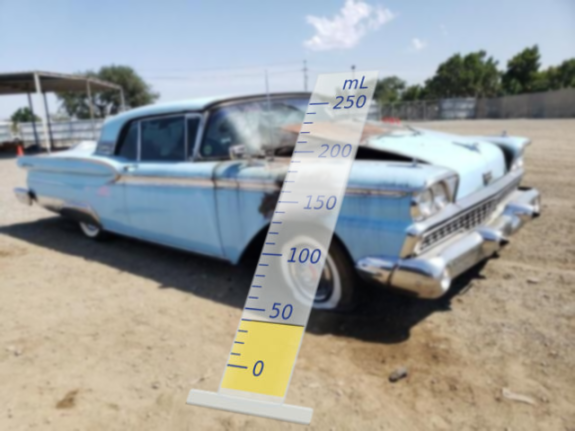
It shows 40 mL
